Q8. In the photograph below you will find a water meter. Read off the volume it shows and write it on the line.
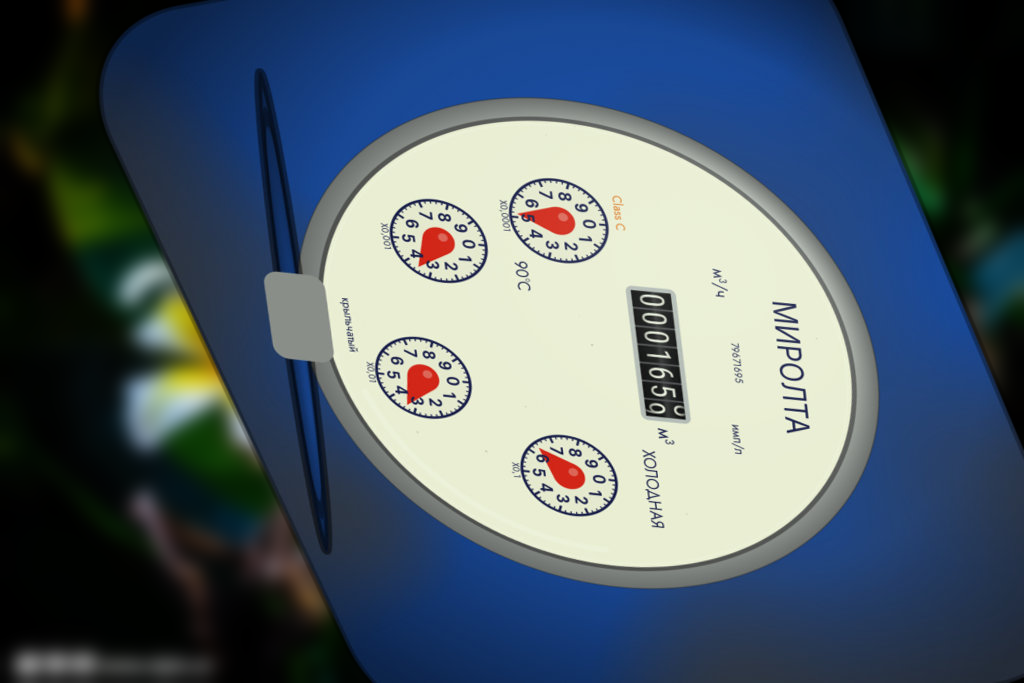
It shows 1658.6335 m³
